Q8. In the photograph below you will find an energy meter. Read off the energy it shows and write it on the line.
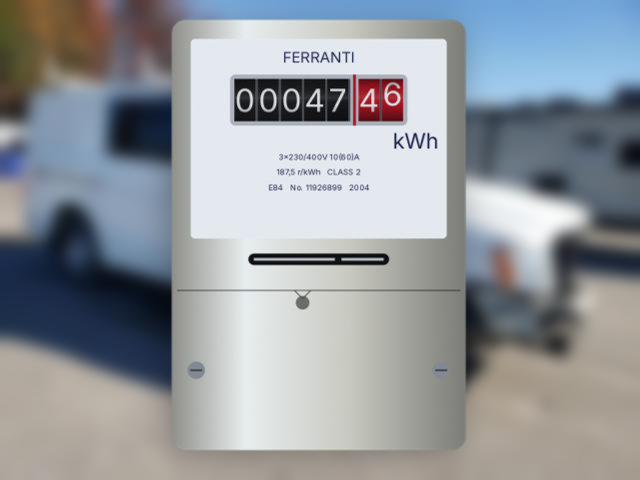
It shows 47.46 kWh
